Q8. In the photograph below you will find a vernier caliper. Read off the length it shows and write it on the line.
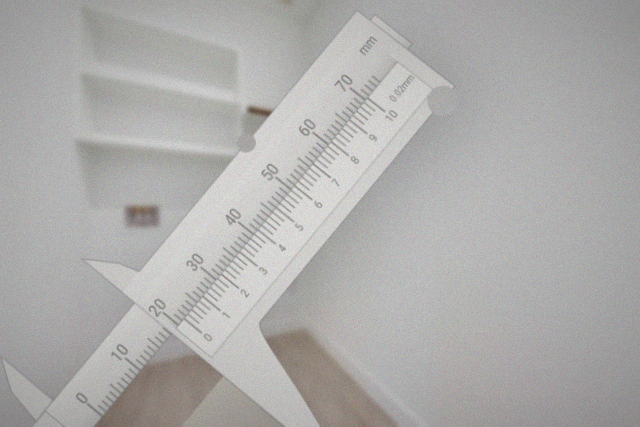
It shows 21.5 mm
